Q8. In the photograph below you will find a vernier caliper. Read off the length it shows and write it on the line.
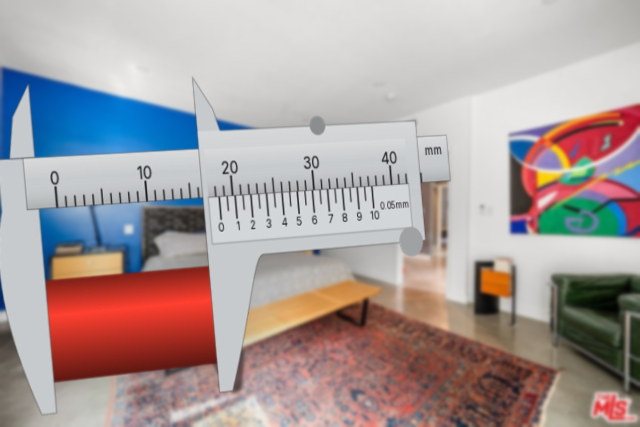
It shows 18.4 mm
